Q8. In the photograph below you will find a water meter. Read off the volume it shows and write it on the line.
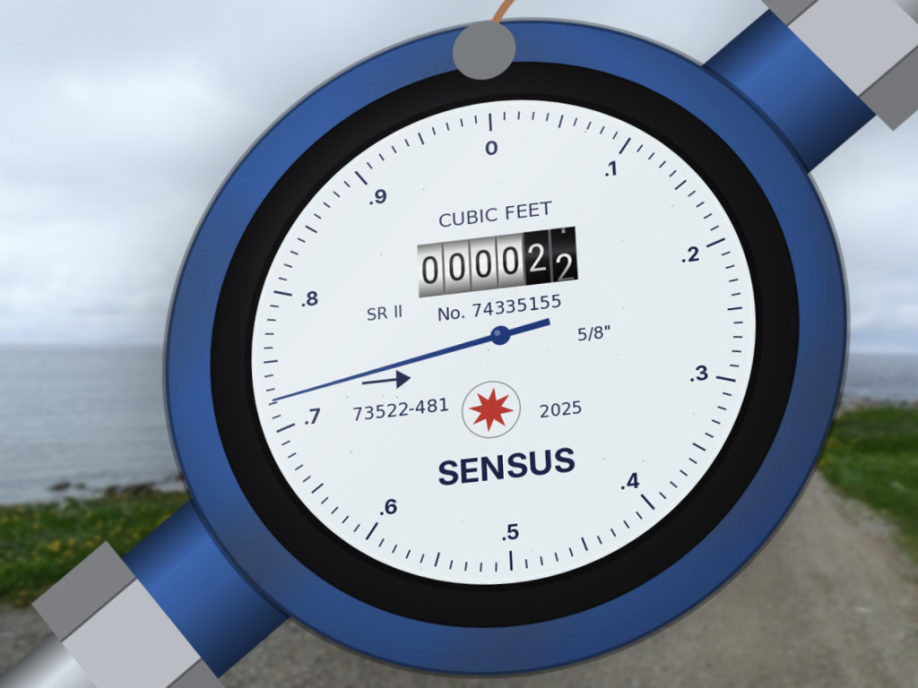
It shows 21.72 ft³
